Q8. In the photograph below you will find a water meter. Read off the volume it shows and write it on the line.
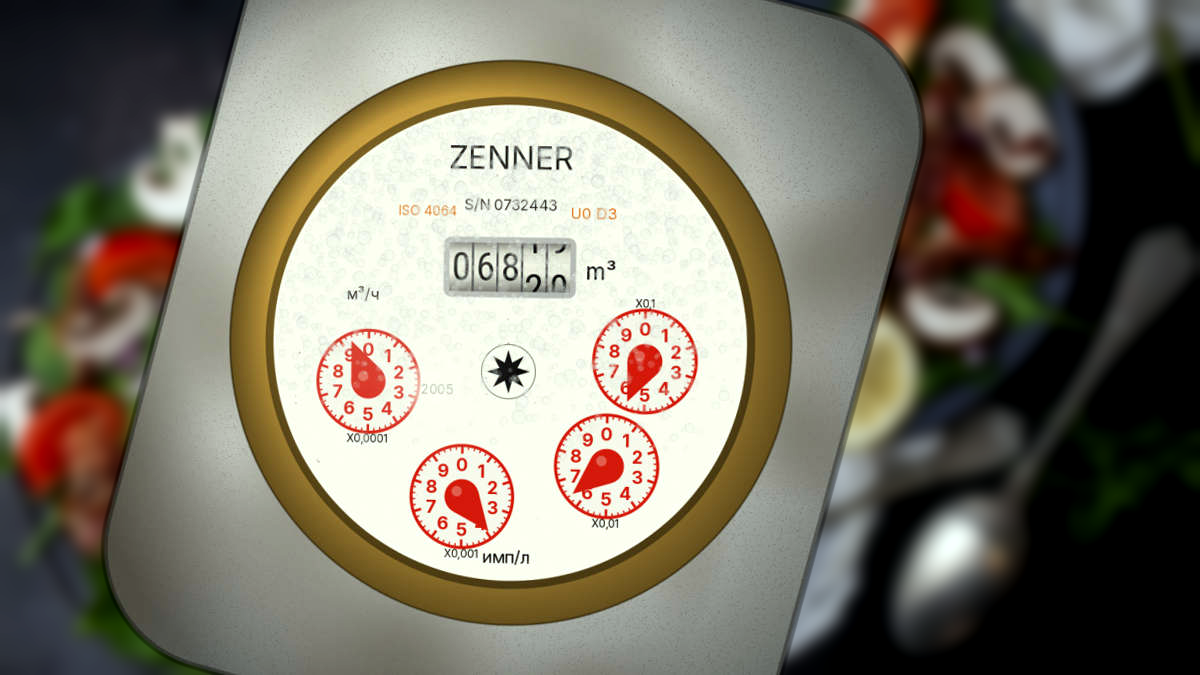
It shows 6819.5639 m³
